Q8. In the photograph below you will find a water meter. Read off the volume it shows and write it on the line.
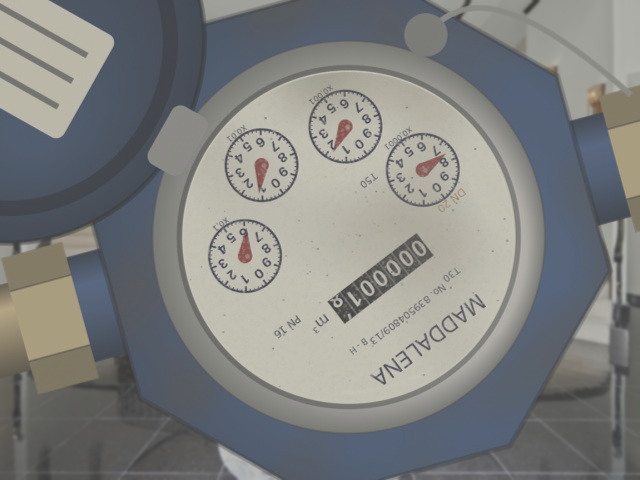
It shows 17.6117 m³
